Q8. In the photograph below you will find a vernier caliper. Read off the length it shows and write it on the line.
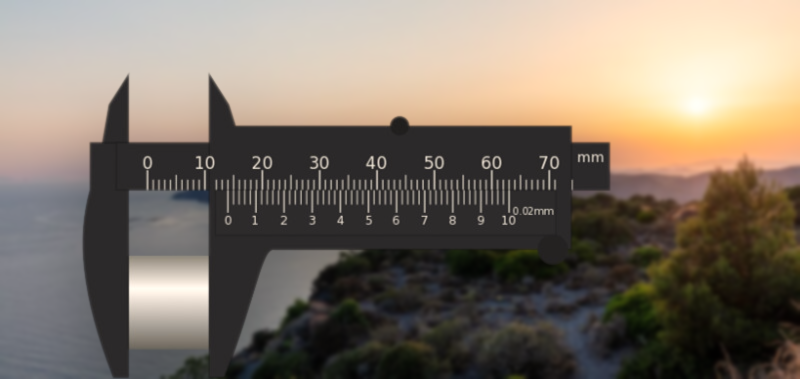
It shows 14.0 mm
